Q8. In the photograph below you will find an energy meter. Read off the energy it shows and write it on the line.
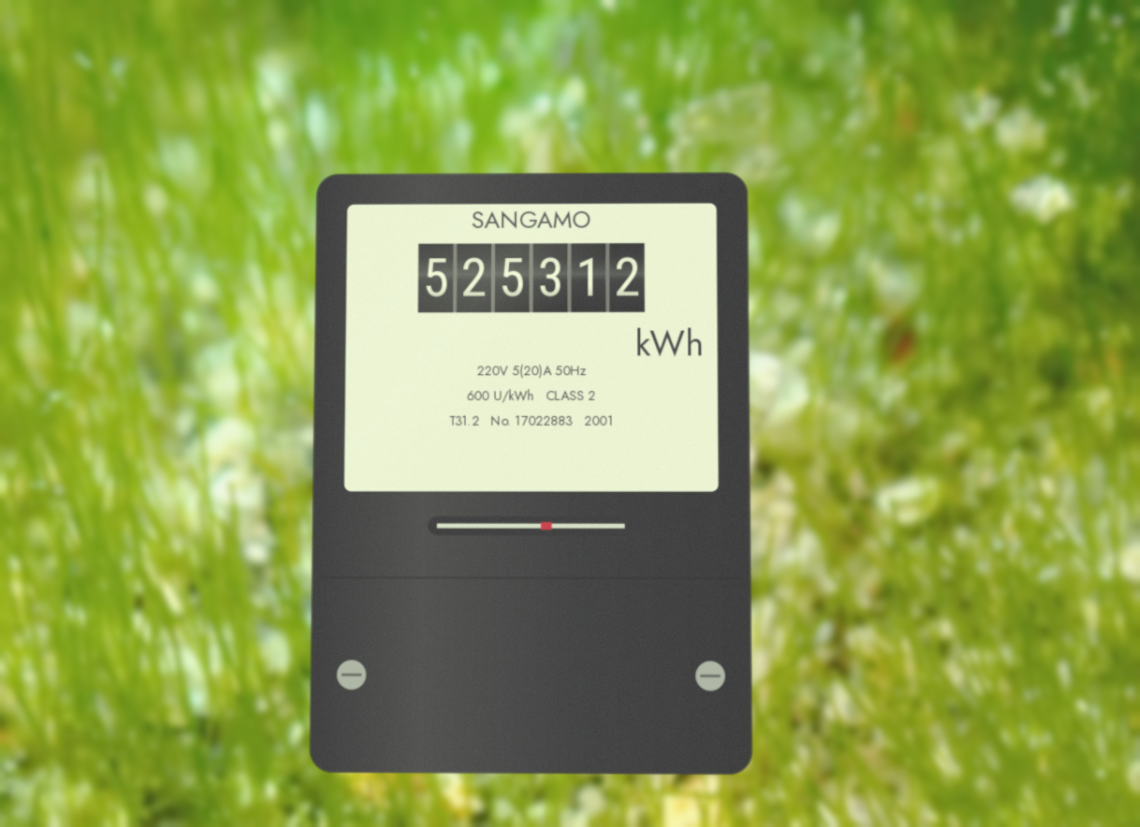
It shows 525312 kWh
